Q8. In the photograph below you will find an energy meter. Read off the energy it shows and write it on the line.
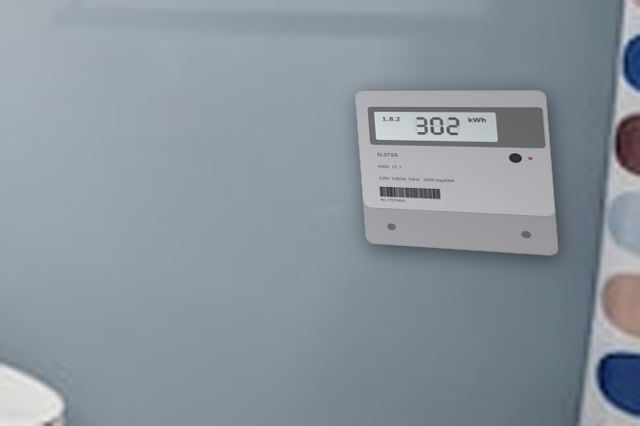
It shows 302 kWh
